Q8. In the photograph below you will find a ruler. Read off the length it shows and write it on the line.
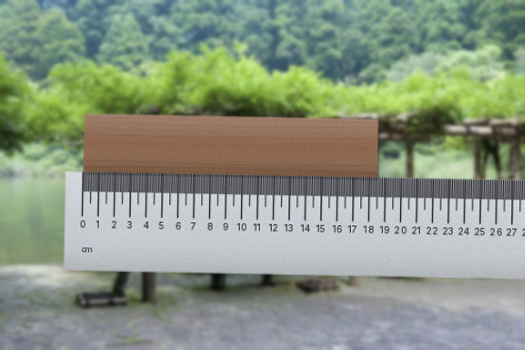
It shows 18.5 cm
